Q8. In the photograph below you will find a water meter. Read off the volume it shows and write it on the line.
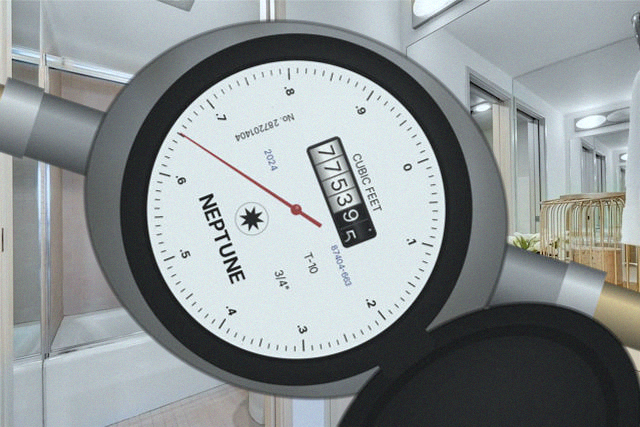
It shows 775394.65 ft³
